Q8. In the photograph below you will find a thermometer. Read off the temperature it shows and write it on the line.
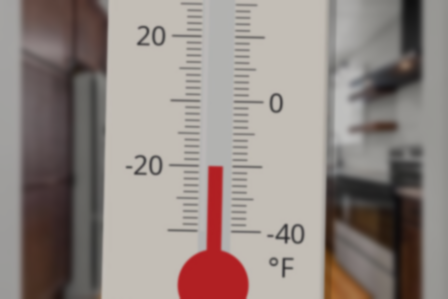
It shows -20 °F
